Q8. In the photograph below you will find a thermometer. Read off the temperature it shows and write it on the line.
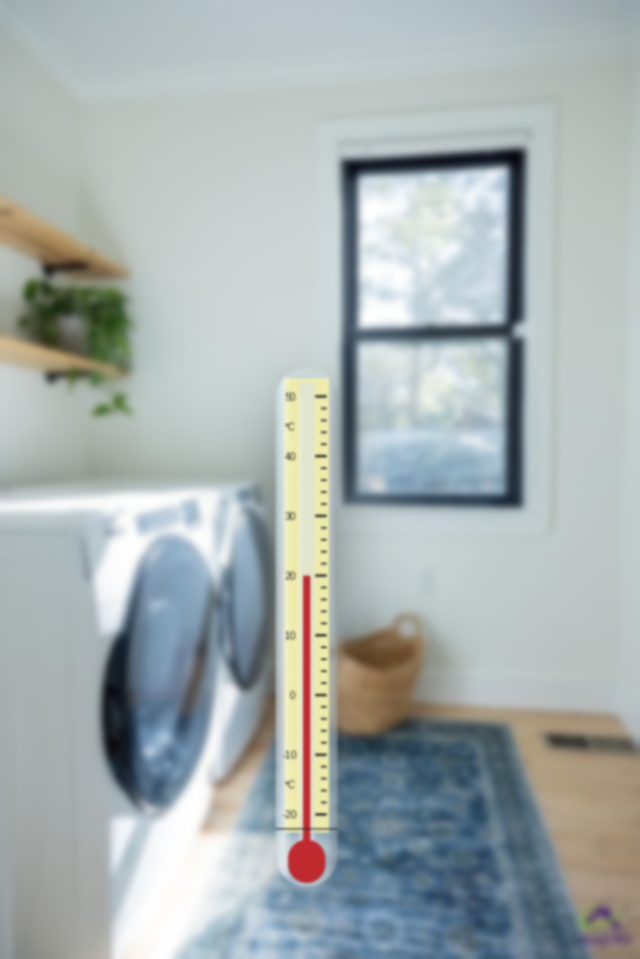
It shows 20 °C
